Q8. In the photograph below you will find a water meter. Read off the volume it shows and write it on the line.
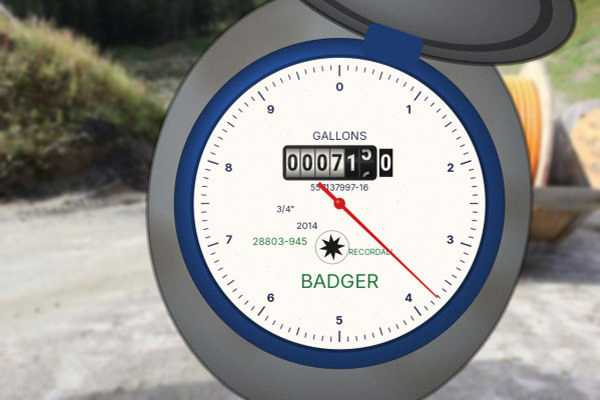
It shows 7153.7 gal
